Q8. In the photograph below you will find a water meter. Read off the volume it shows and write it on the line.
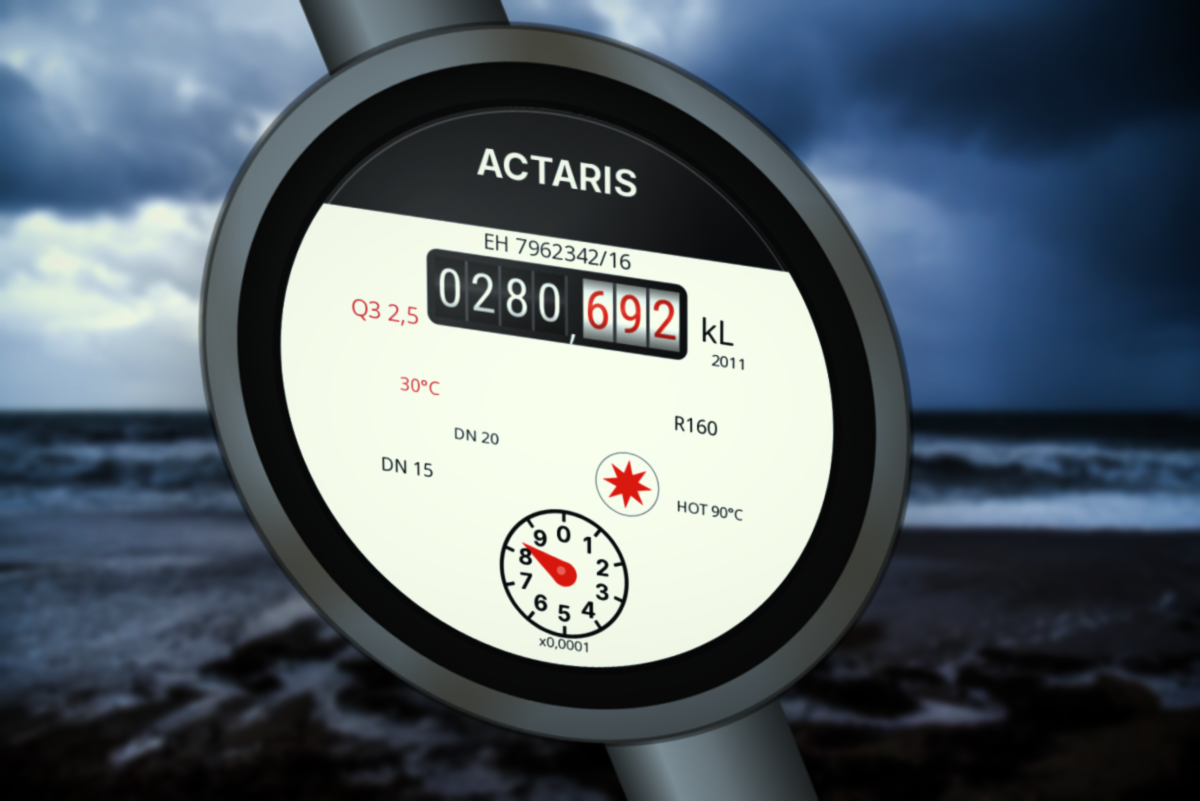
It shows 280.6928 kL
